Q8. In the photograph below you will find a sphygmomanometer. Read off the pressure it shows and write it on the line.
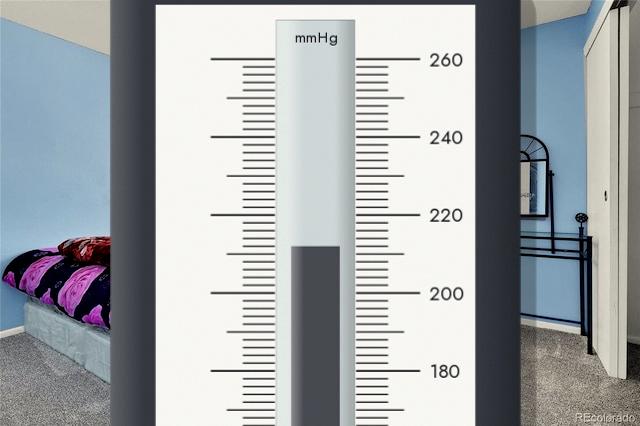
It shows 212 mmHg
